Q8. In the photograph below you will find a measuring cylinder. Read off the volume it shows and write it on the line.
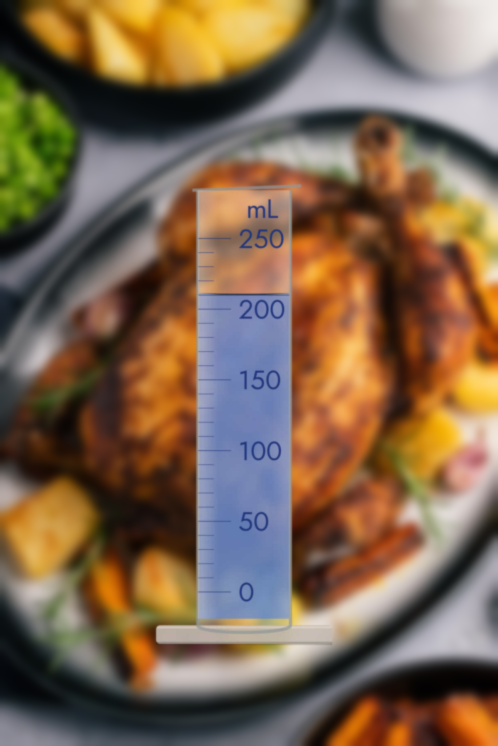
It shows 210 mL
